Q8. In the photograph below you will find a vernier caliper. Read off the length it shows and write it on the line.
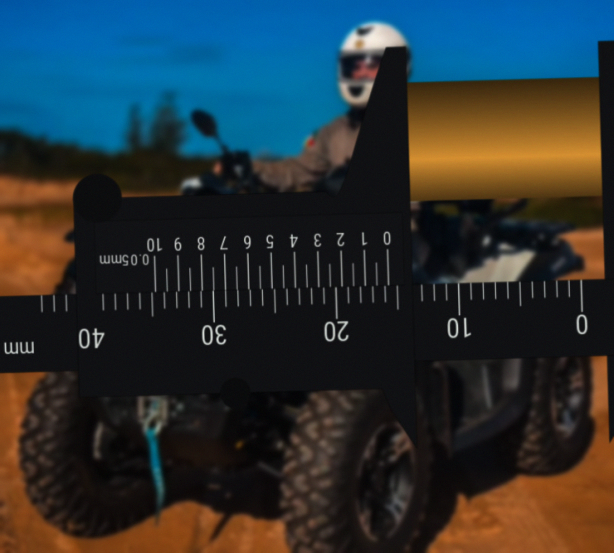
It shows 15.7 mm
